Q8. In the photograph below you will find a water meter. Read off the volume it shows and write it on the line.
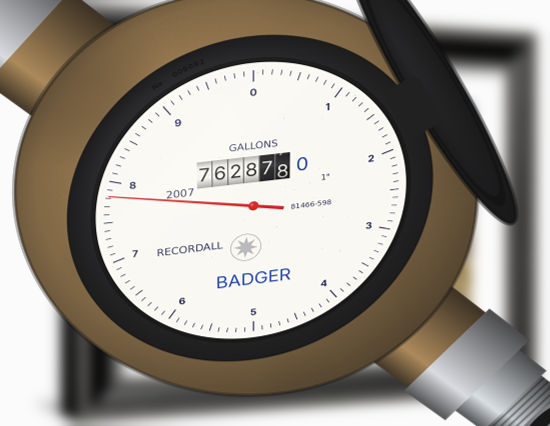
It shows 7628777.8 gal
